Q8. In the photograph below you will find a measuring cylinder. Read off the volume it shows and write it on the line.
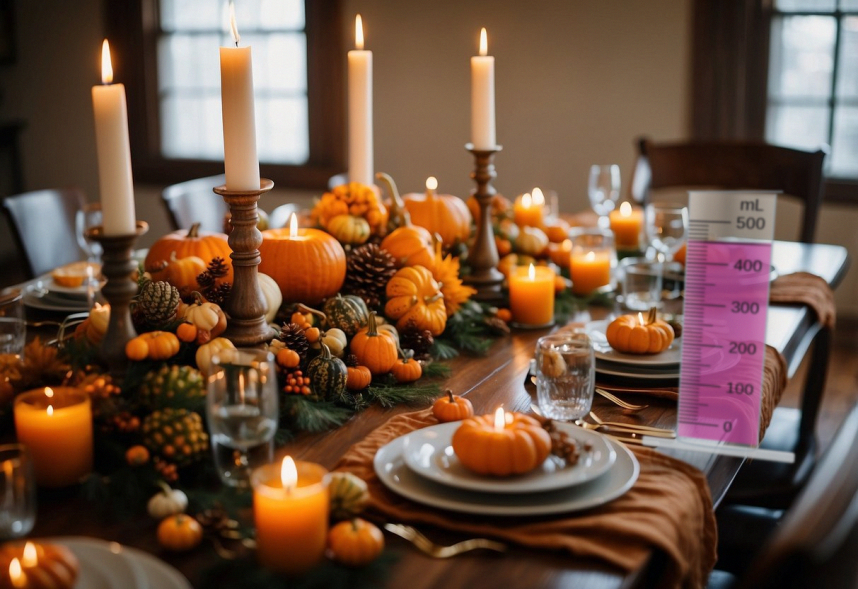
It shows 450 mL
